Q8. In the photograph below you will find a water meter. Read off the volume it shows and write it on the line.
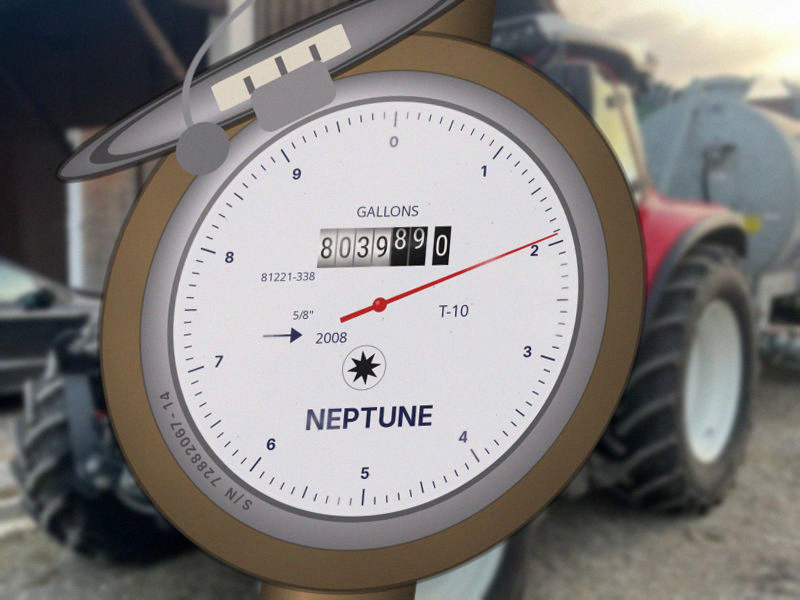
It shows 8039891.9 gal
